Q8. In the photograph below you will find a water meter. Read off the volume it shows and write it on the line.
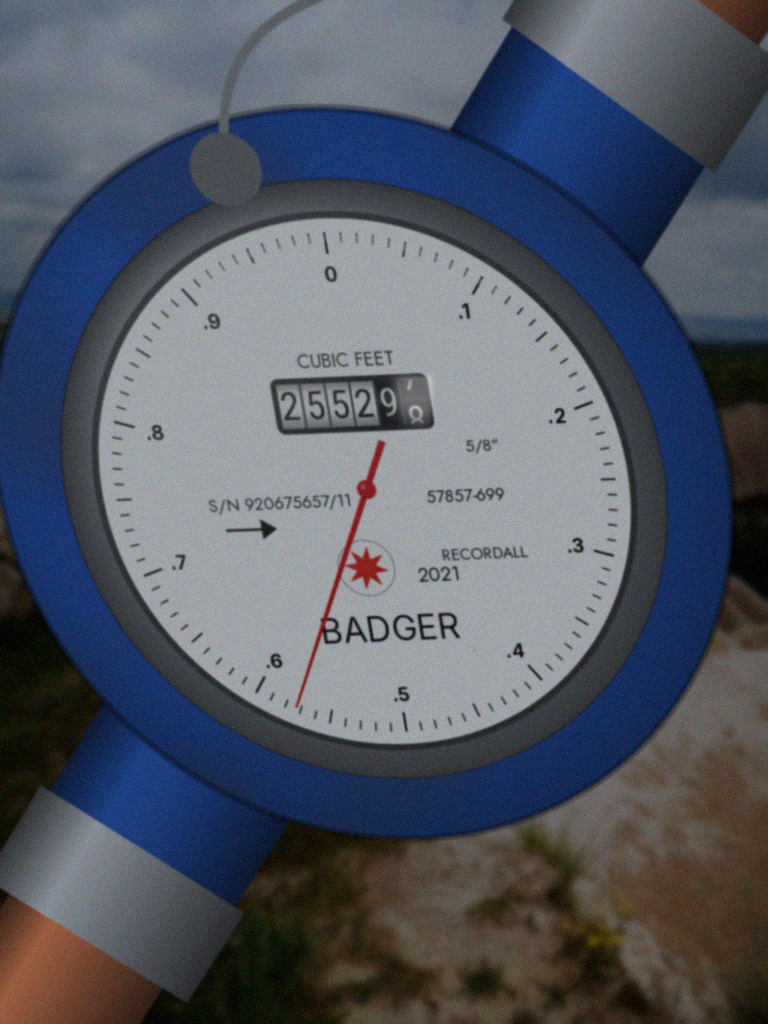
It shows 255297.57 ft³
